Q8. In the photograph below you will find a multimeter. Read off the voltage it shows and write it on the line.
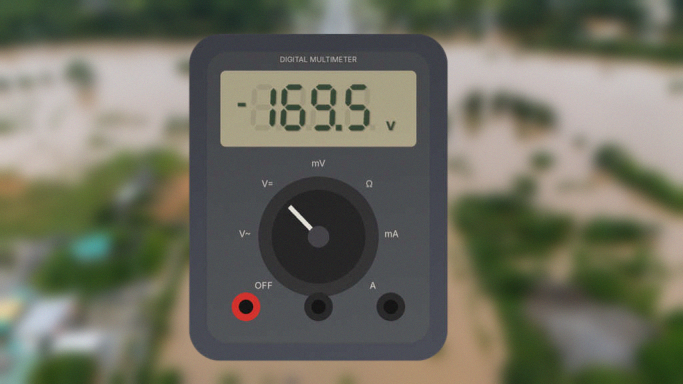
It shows -169.5 V
